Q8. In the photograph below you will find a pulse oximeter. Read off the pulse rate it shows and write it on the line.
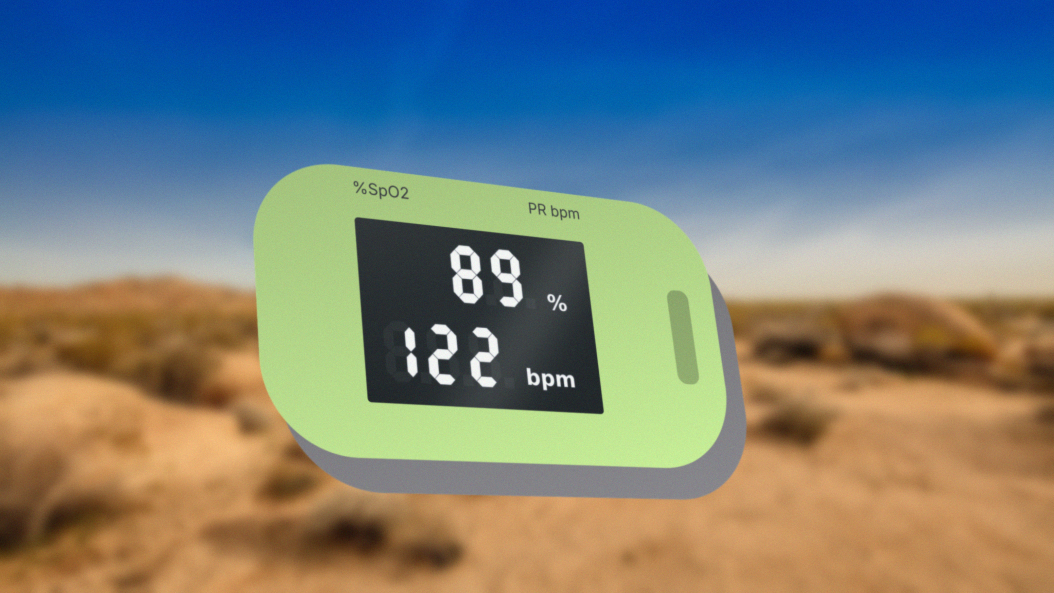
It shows 122 bpm
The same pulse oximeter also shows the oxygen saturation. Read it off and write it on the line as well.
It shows 89 %
